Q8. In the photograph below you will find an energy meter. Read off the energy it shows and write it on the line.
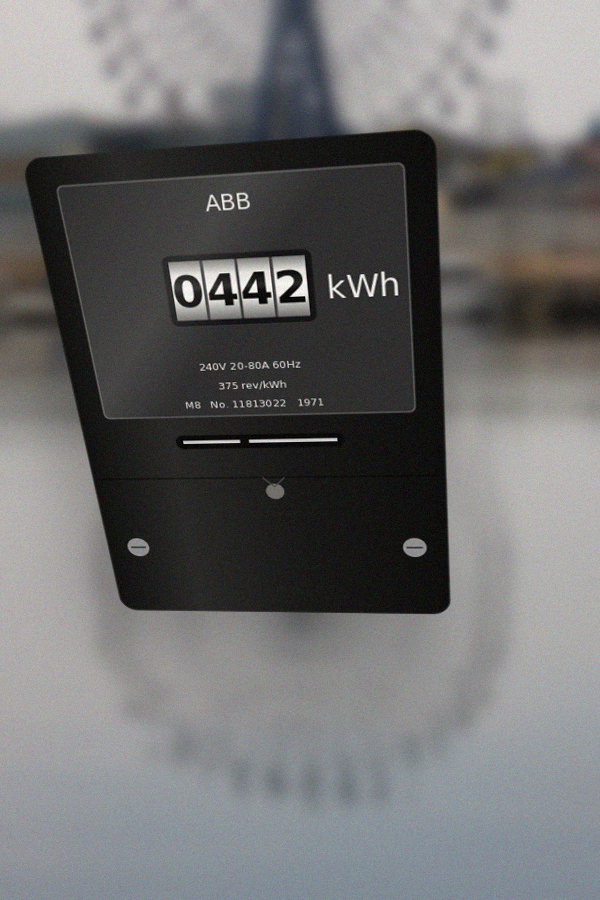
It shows 442 kWh
